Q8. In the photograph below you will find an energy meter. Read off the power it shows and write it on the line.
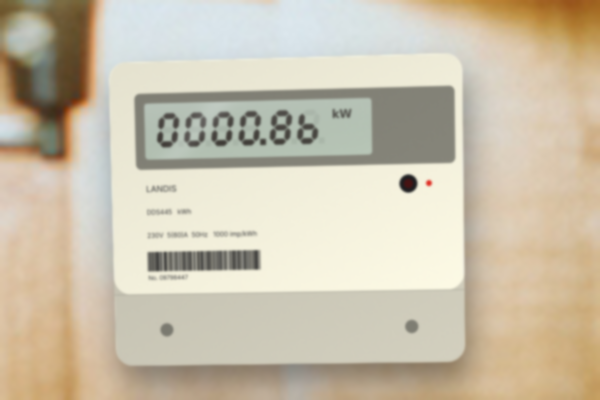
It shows 0.86 kW
